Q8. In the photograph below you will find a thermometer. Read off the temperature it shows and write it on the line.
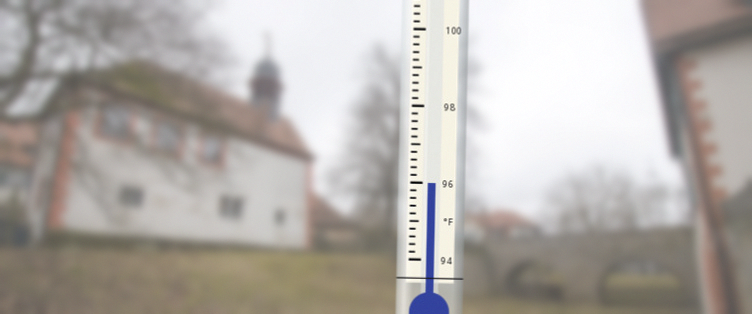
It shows 96 °F
